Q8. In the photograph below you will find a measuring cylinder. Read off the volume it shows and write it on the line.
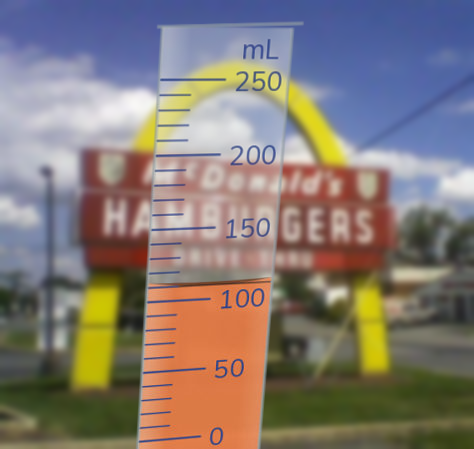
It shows 110 mL
